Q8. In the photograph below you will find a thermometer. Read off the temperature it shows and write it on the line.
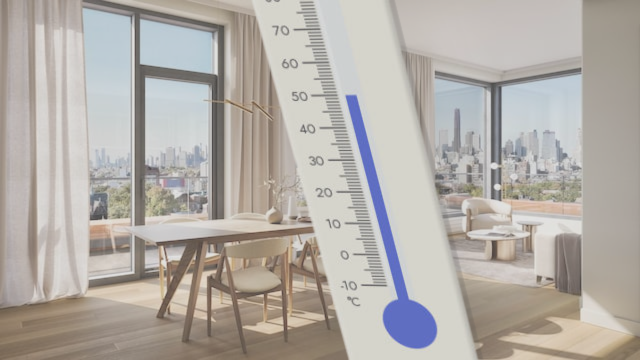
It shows 50 °C
